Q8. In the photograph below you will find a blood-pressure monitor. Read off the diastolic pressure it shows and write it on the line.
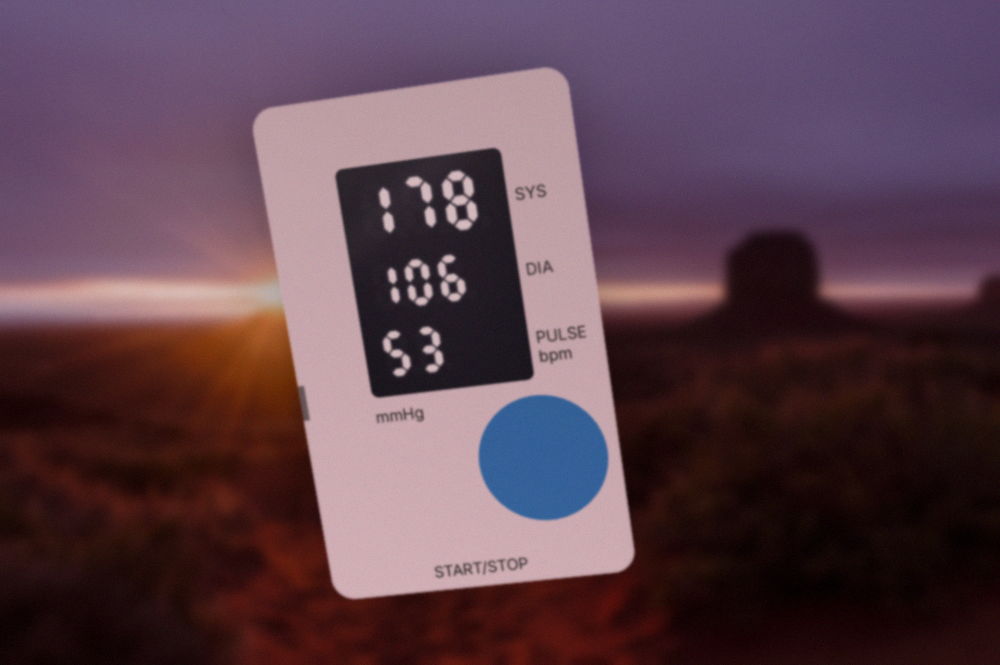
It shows 106 mmHg
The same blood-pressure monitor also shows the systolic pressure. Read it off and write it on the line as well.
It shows 178 mmHg
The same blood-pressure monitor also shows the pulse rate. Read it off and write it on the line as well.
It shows 53 bpm
